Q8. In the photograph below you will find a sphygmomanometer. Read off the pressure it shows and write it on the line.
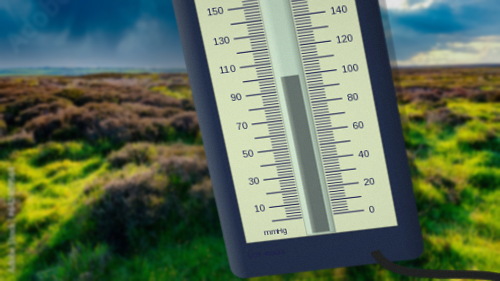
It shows 100 mmHg
